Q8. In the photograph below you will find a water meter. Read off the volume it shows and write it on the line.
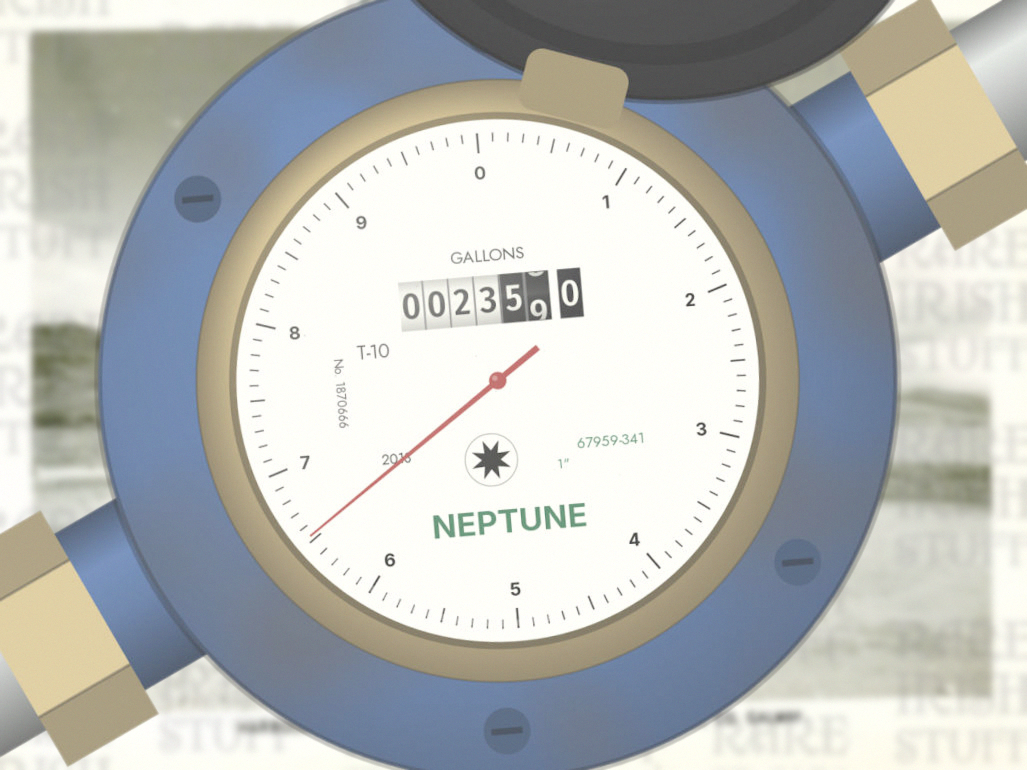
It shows 23586.5 gal
